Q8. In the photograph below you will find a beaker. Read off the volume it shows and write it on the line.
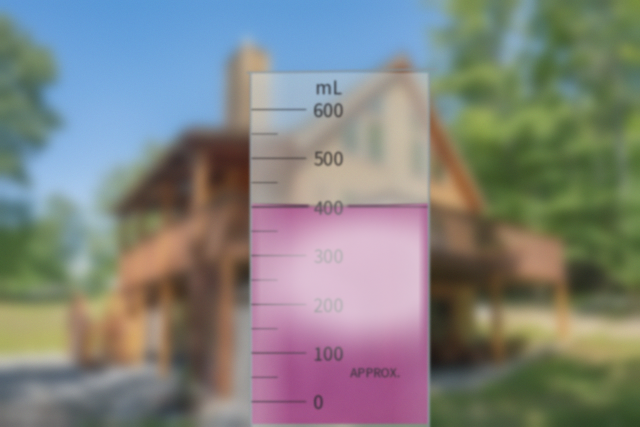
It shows 400 mL
